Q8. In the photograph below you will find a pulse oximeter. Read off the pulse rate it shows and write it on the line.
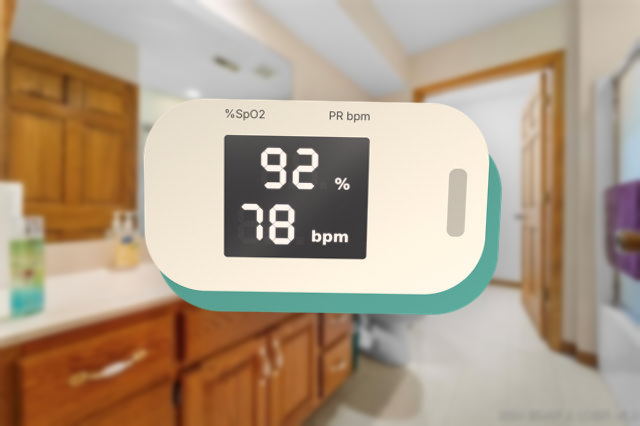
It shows 78 bpm
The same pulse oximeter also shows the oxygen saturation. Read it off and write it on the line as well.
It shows 92 %
